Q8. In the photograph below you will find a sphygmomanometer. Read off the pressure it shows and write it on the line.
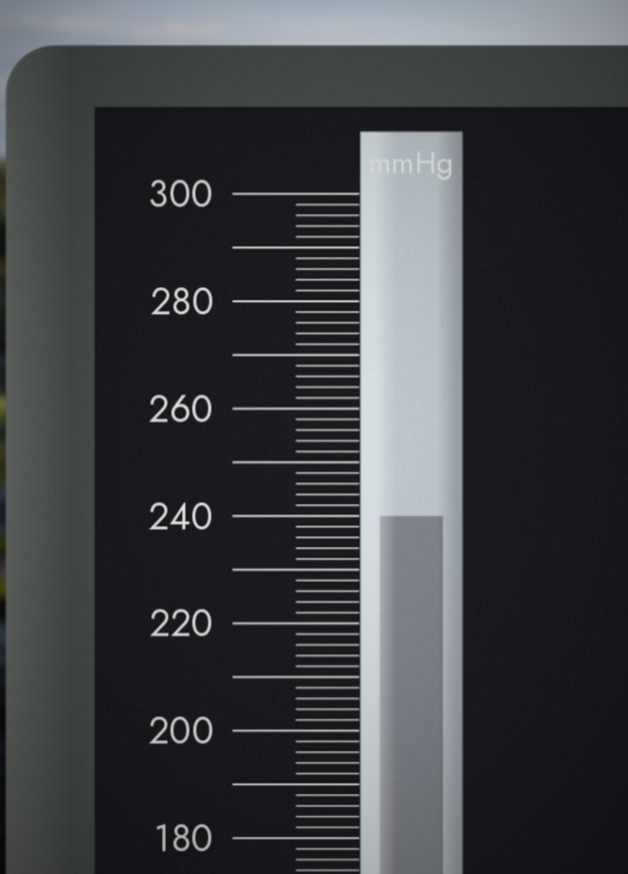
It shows 240 mmHg
